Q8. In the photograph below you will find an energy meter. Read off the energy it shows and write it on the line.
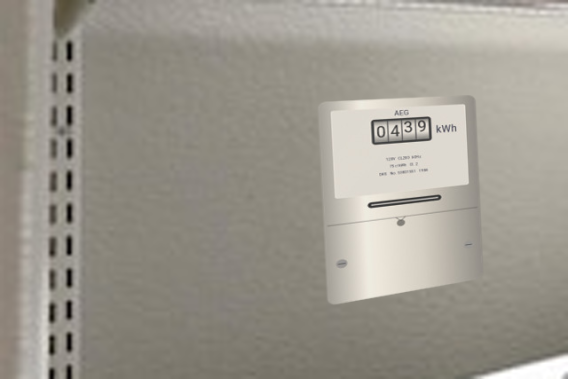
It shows 439 kWh
